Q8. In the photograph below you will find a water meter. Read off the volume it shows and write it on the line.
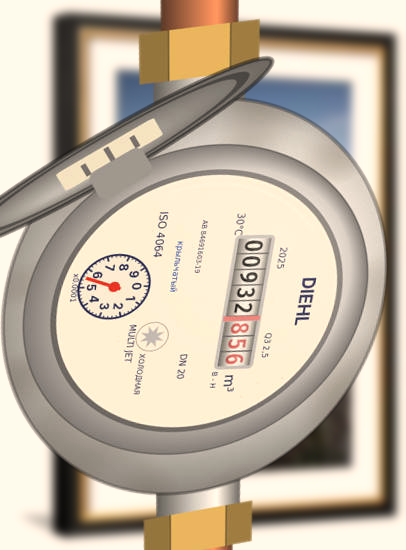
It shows 932.8565 m³
